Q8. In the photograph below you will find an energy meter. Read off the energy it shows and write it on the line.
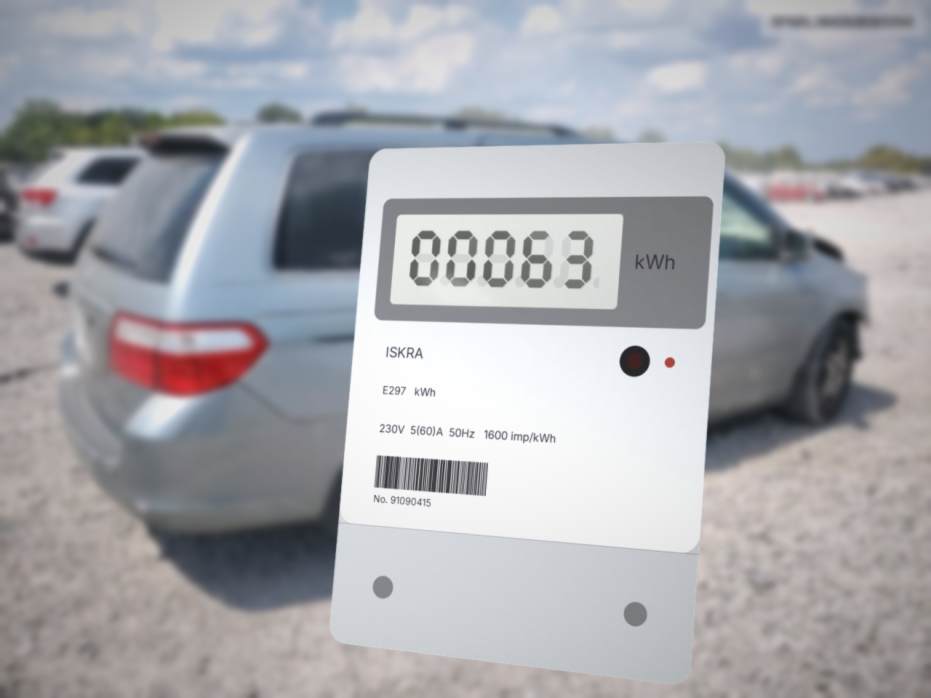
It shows 63 kWh
